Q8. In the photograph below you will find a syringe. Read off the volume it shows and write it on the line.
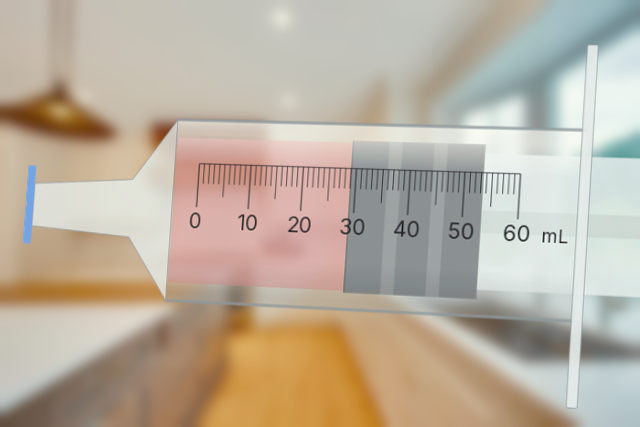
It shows 29 mL
